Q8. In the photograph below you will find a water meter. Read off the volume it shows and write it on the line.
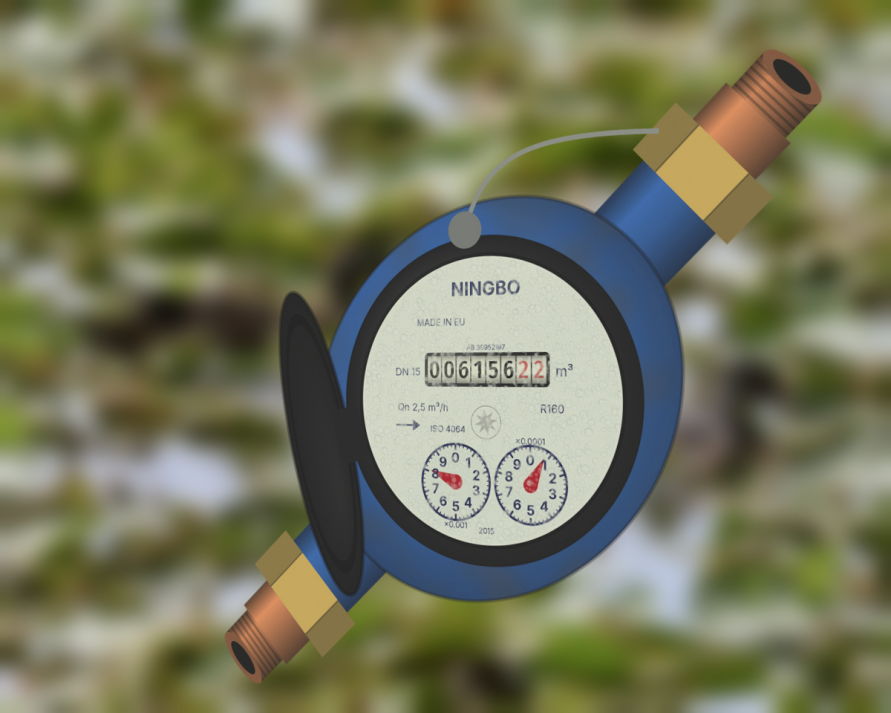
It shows 6156.2280 m³
